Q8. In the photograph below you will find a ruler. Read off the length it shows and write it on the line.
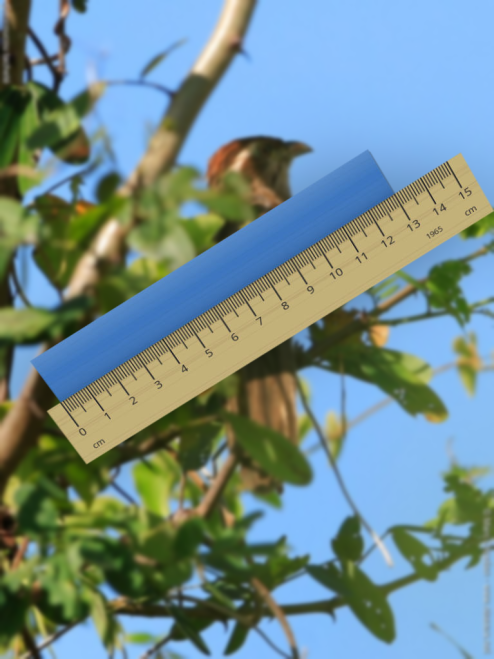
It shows 13 cm
